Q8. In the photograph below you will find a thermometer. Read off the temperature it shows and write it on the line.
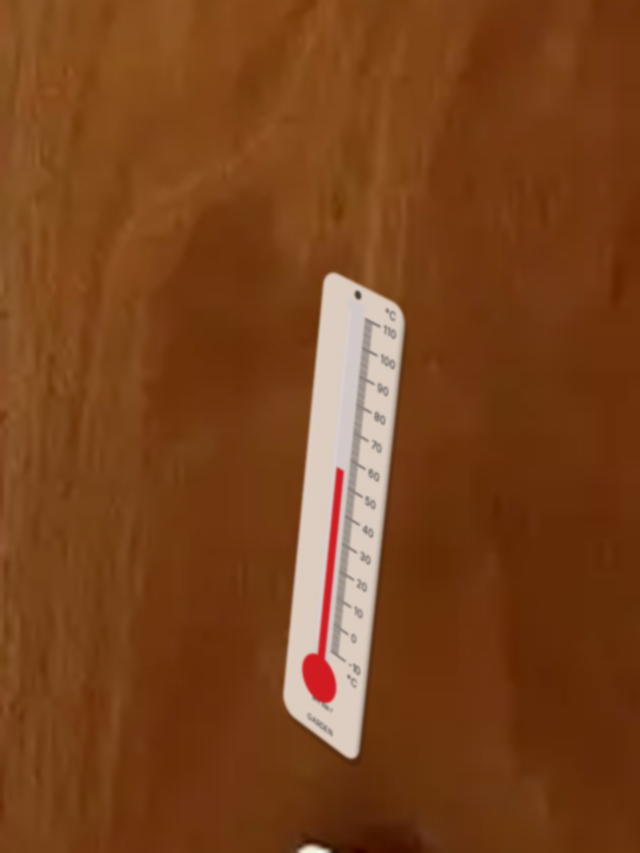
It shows 55 °C
